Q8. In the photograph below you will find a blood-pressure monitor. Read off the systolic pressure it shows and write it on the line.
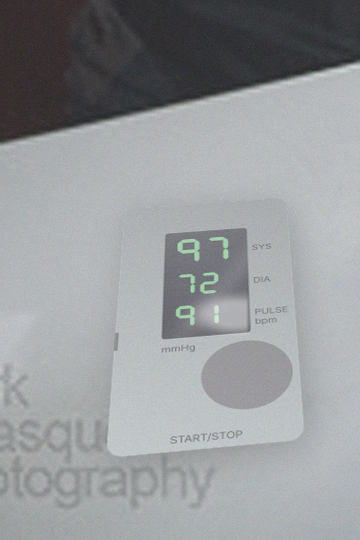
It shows 97 mmHg
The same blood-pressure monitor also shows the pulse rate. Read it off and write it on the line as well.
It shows 91 bpm
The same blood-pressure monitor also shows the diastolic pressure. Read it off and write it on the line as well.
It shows 72 mmHg
